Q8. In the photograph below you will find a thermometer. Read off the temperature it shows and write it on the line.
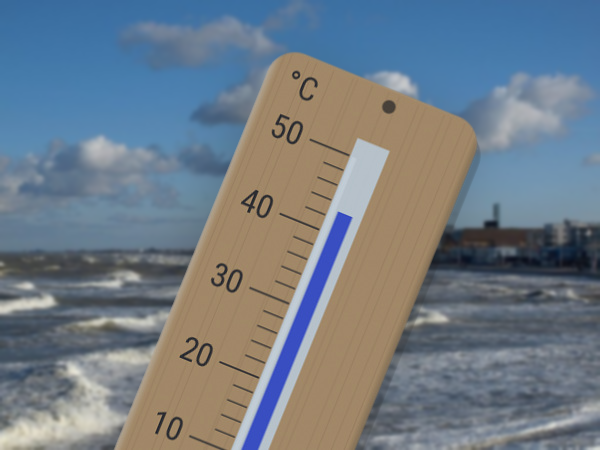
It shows 43 °C
